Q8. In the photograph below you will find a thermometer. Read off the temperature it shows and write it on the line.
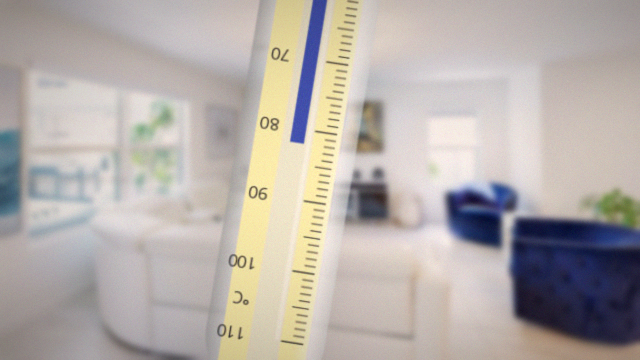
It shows 82 °C
